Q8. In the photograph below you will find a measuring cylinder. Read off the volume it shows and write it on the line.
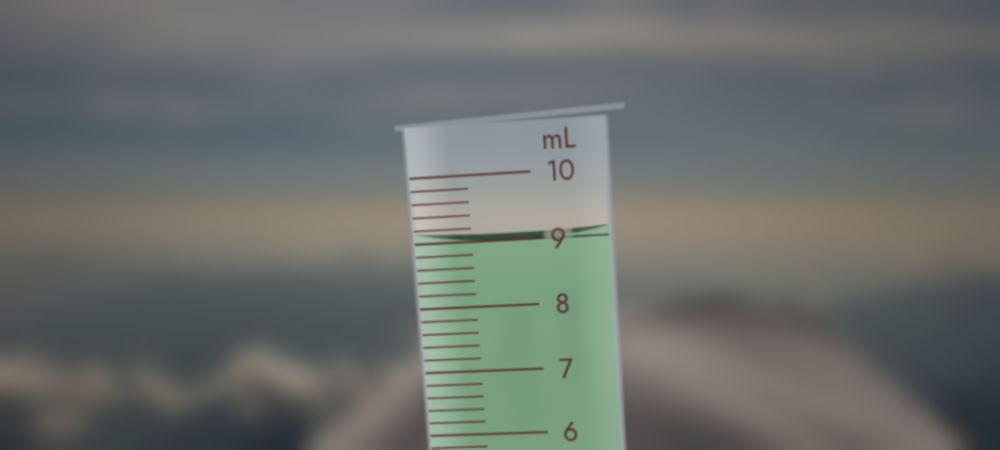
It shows 9 mL
